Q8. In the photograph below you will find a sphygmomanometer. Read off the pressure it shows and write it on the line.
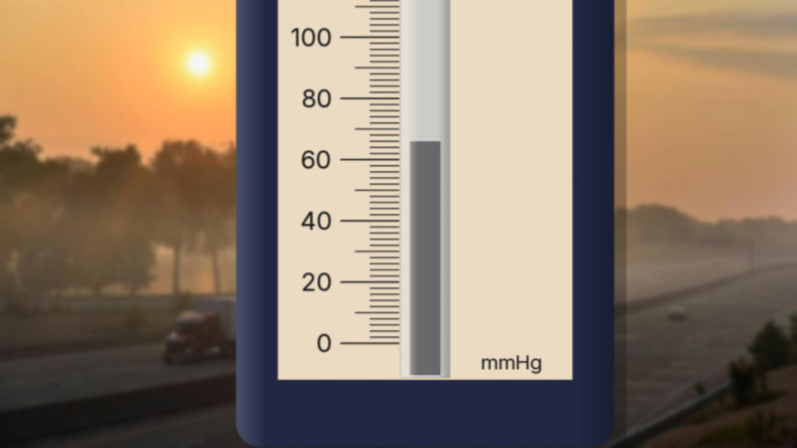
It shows 66 mmHg
